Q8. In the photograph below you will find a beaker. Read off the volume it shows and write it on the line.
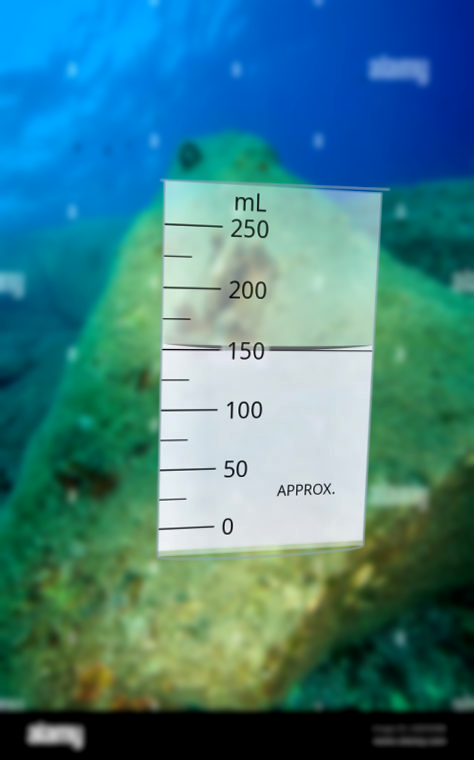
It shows 150 mL
